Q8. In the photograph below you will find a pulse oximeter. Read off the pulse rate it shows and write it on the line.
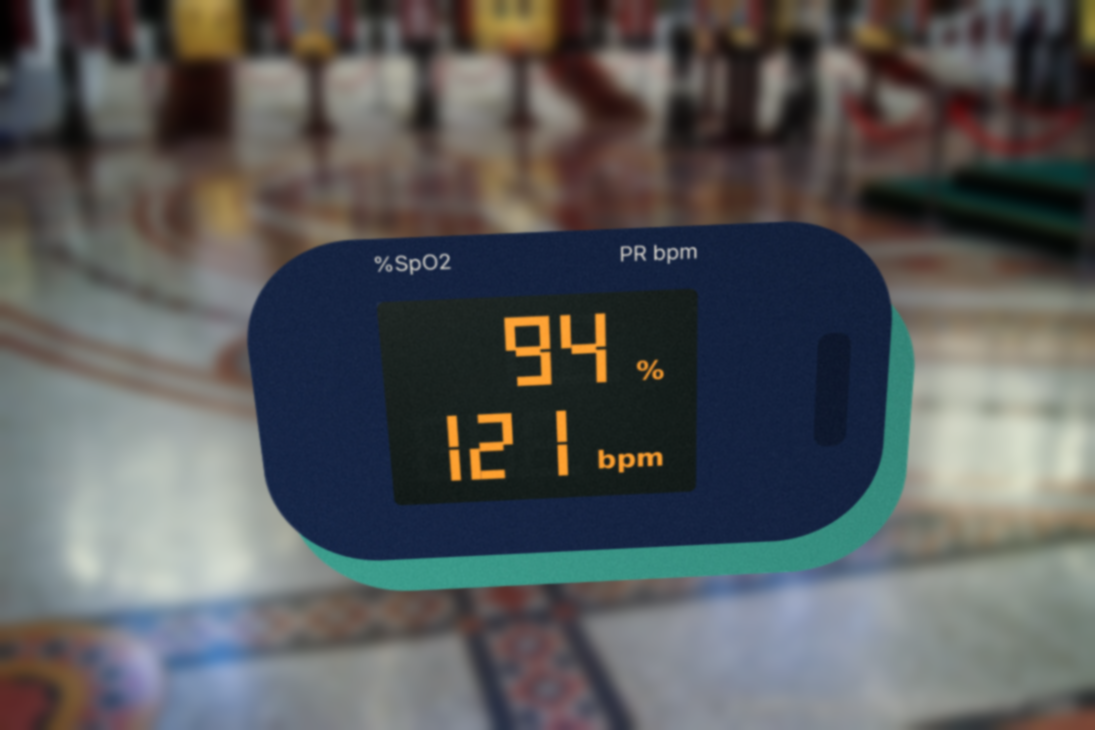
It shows 121 bpm
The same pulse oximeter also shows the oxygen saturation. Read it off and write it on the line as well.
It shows 94 %
